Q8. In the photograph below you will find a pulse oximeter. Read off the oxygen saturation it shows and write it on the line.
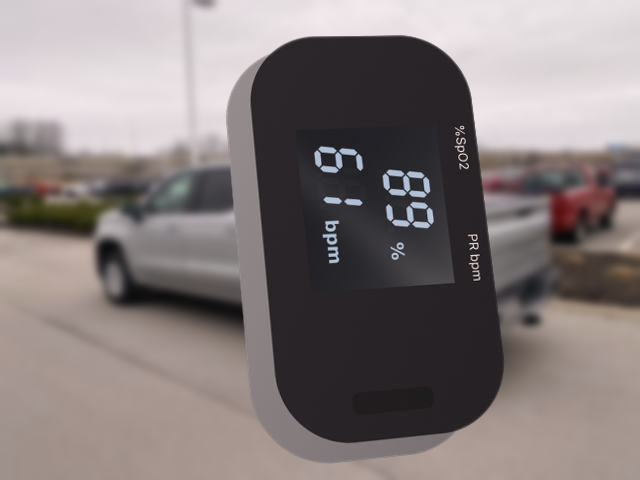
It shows 89 %
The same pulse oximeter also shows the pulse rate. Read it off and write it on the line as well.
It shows 61 bpm
